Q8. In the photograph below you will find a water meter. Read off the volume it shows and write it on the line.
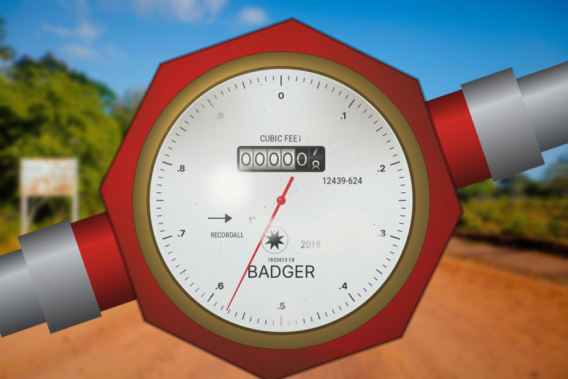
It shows 7.57 ft³
